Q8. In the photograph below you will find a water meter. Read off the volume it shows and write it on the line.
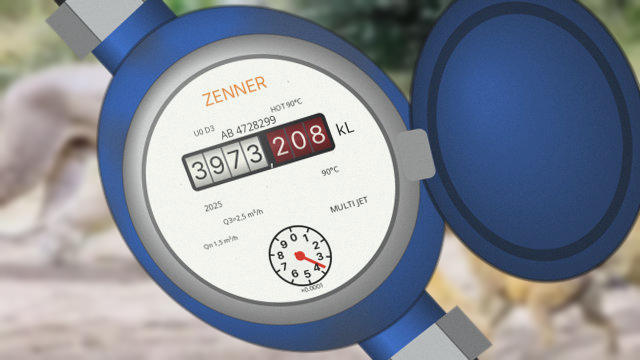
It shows 3973.2083 kL
